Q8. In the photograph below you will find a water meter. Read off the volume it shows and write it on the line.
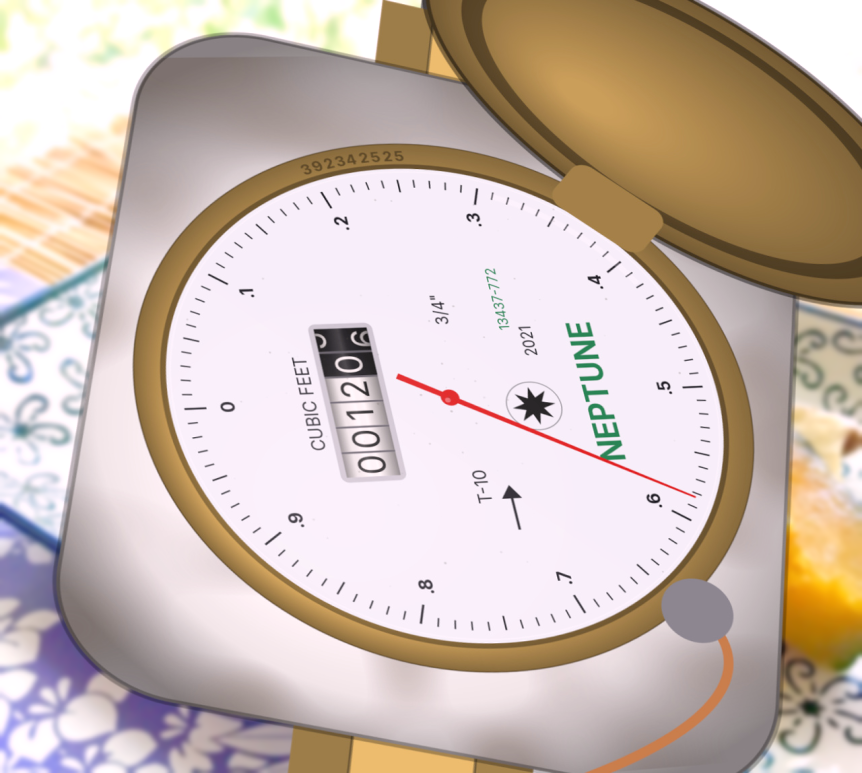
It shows 1205.58 ft³
